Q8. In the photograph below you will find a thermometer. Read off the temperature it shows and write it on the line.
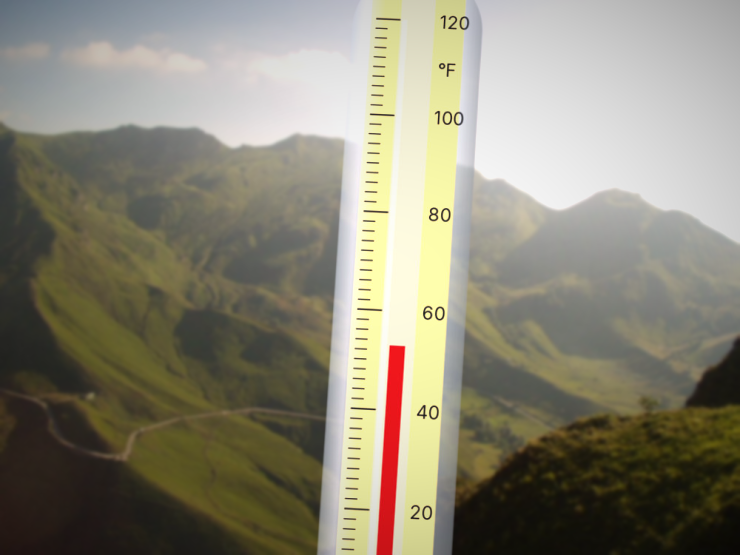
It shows 53 °F
